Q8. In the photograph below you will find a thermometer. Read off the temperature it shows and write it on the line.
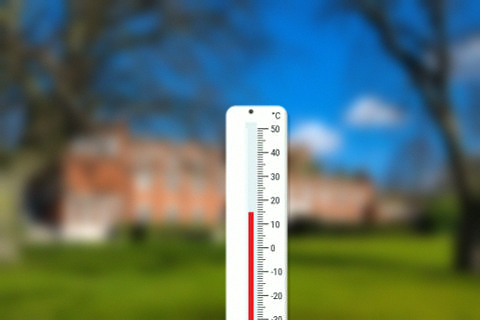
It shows 15 °C
